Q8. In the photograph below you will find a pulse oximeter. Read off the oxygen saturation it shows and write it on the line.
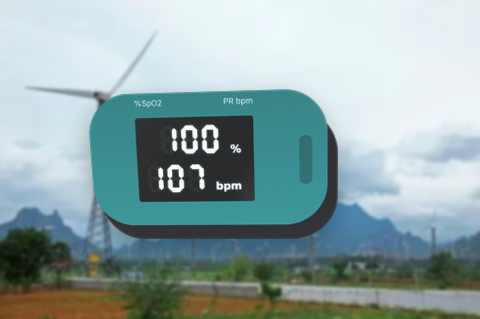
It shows 100 %
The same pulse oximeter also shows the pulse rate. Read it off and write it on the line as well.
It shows 107 bpm
